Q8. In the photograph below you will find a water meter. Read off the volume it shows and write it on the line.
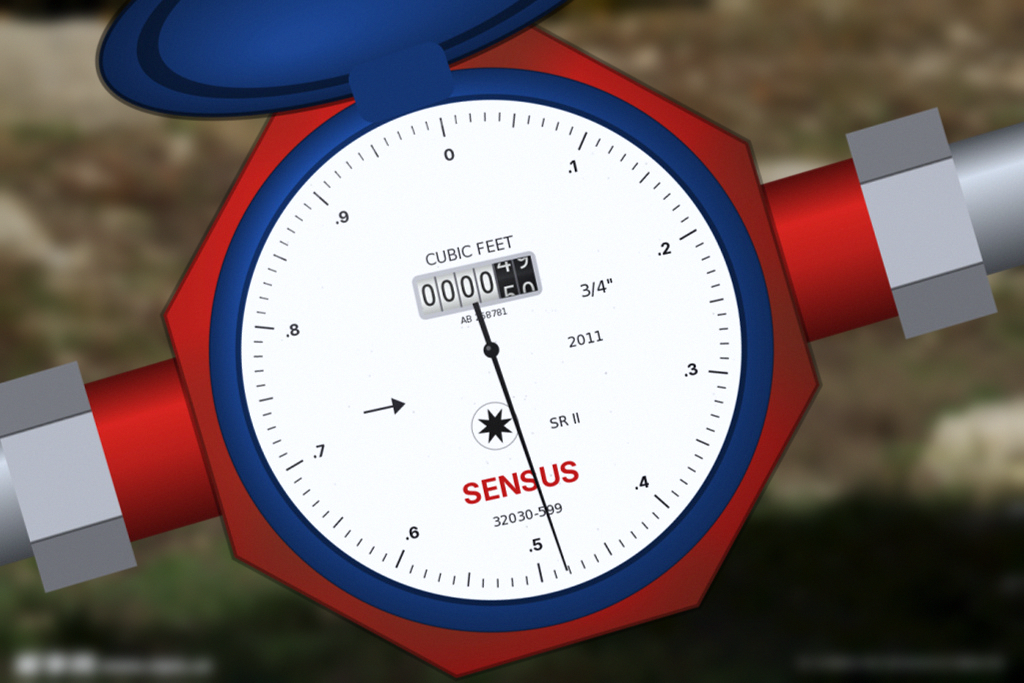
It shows 49.48 ft³
